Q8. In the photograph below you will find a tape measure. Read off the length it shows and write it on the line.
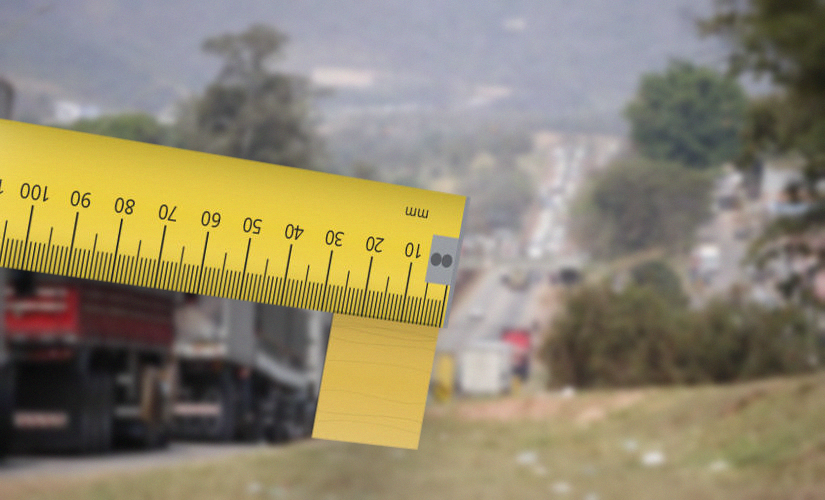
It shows 27 mm
